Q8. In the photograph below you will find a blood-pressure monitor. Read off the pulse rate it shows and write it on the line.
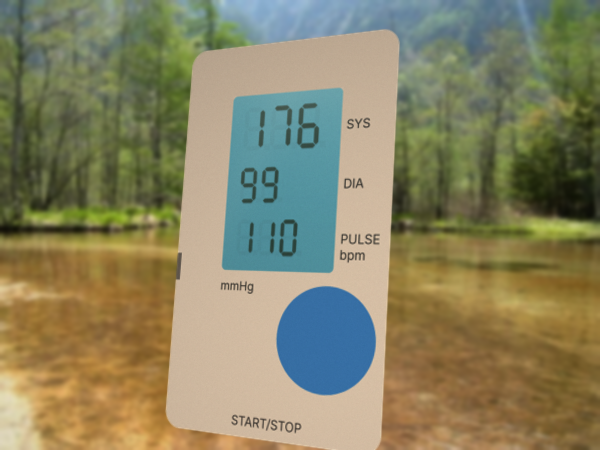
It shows 110 bpm
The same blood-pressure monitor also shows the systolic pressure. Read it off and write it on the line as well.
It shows 176 mmHg
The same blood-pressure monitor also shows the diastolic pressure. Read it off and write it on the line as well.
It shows 99 mmHg
